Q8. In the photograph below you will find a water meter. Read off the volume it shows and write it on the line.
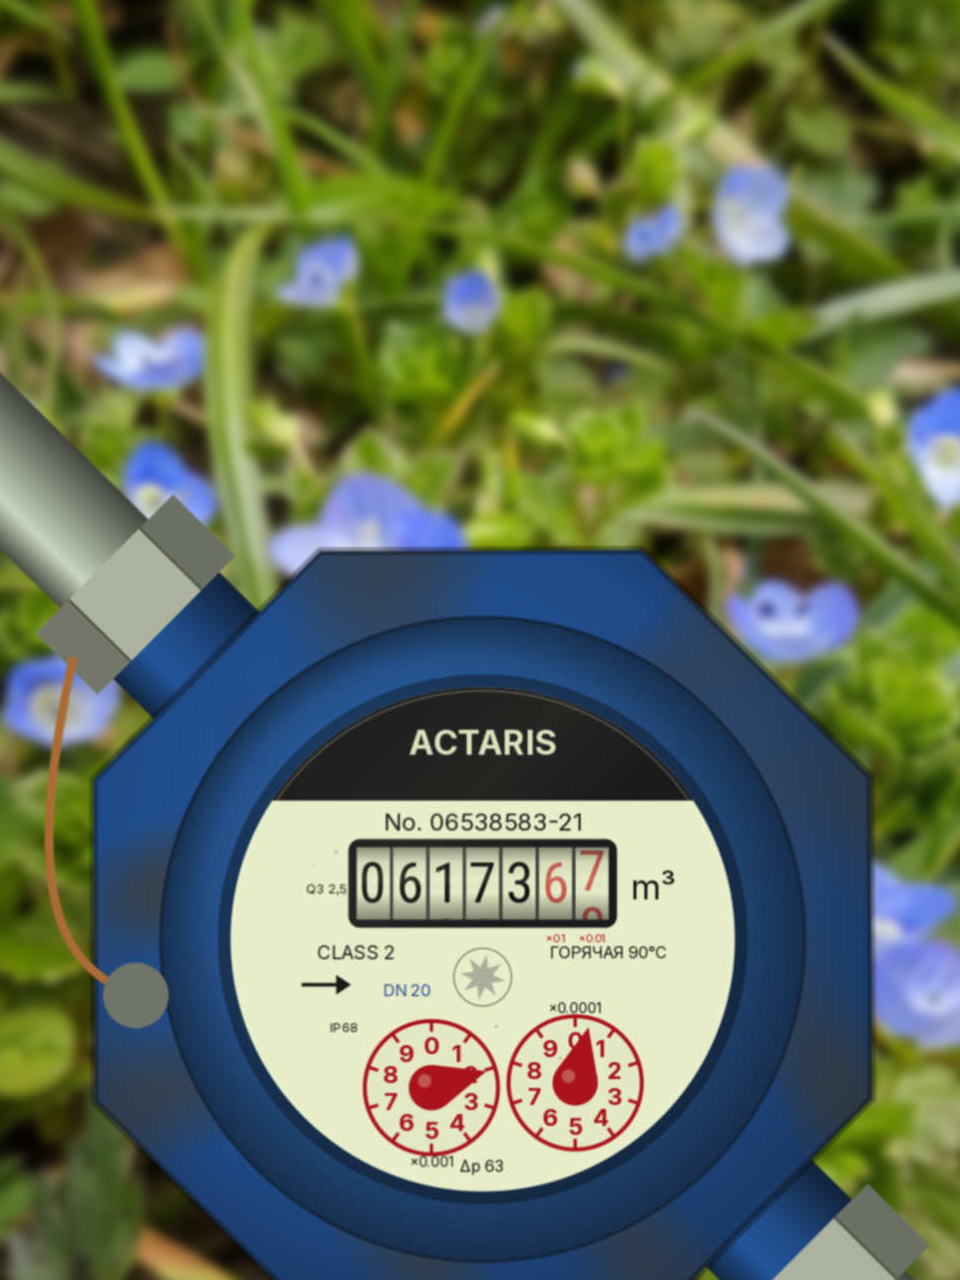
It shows 6173.6720 m³
